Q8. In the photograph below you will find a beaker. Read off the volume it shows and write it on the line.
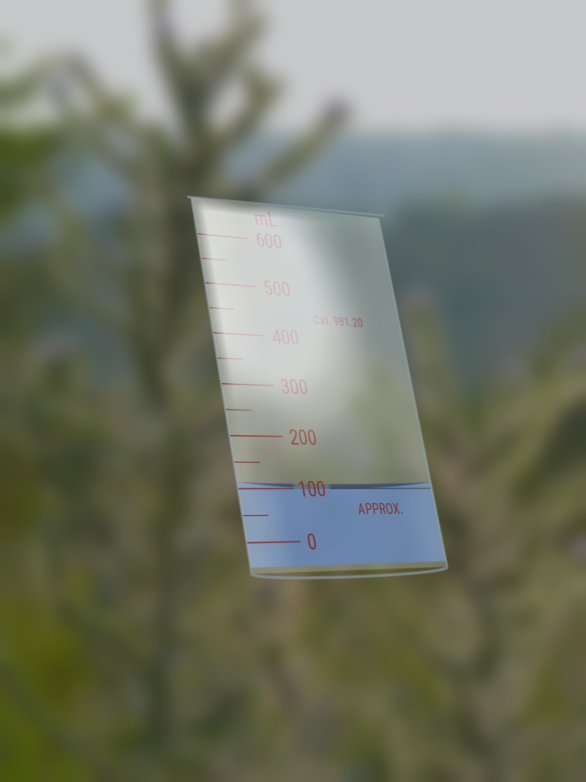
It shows 100 mL
